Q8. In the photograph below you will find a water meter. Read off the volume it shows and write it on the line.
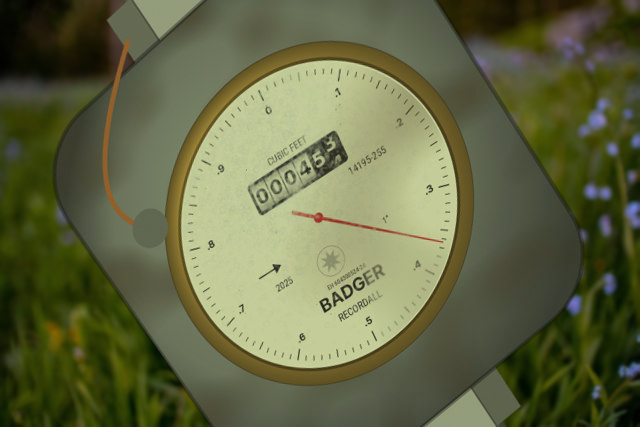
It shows 453.36 ft³
